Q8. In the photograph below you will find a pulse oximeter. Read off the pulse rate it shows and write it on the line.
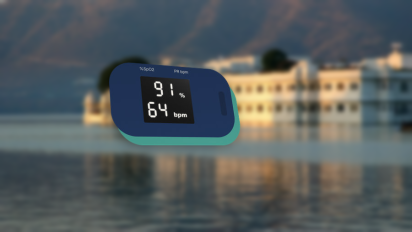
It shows 64 bpm
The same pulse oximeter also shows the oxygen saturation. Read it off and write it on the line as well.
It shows 91 %
